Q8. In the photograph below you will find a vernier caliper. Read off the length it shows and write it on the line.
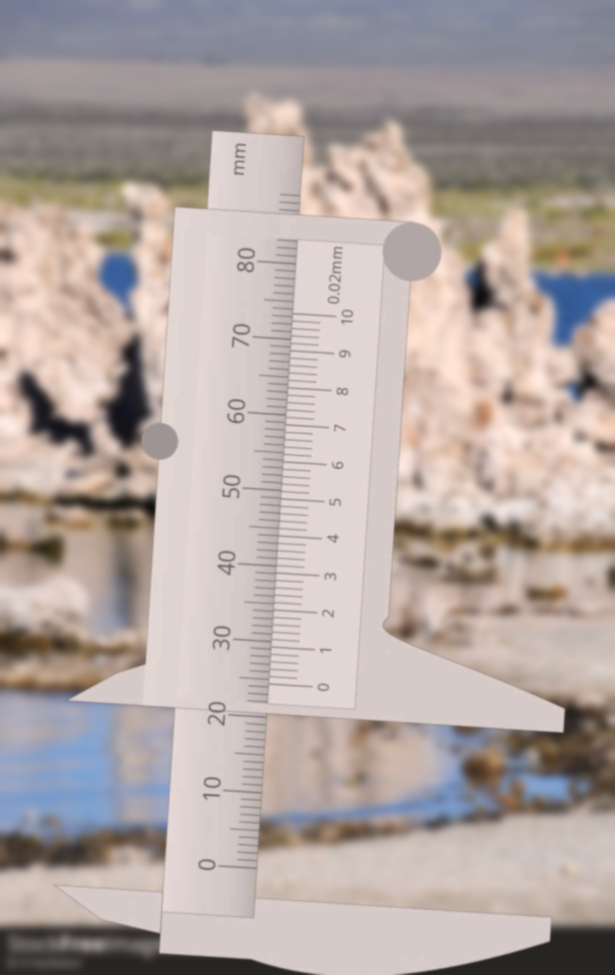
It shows 24.4 mm
